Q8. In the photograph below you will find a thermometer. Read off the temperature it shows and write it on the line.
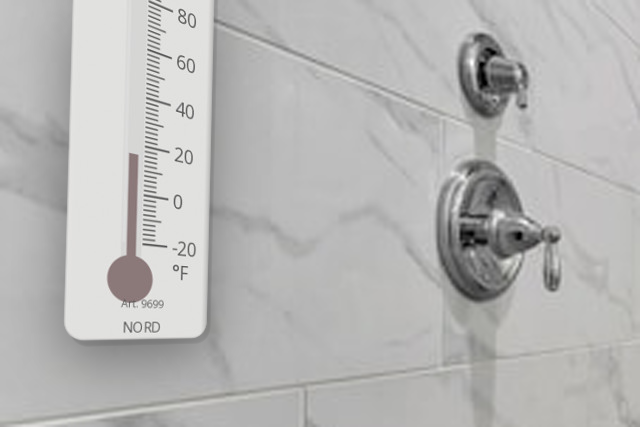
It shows 16 °F
